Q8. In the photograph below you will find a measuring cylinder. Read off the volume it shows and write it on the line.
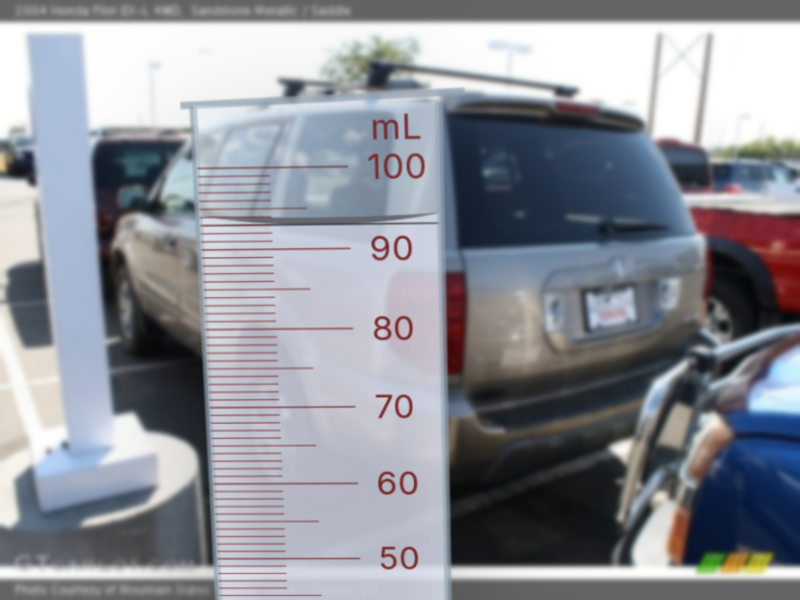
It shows 93 mL
